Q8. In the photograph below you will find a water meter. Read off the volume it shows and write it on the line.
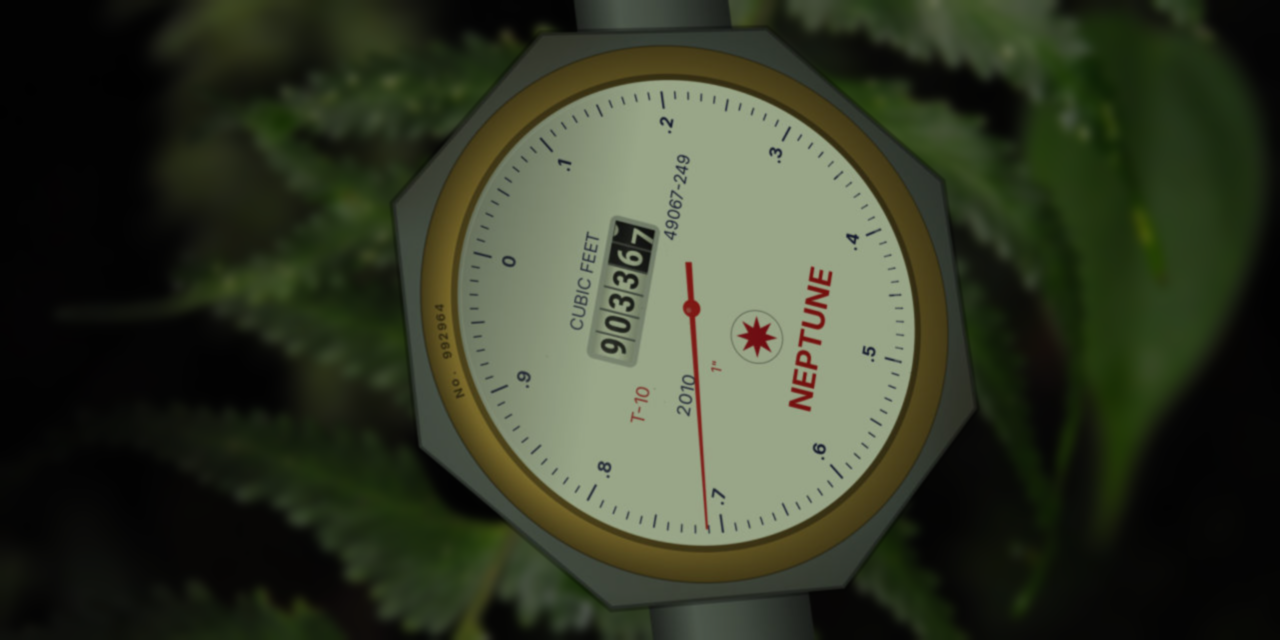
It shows 903366.71 ft³
